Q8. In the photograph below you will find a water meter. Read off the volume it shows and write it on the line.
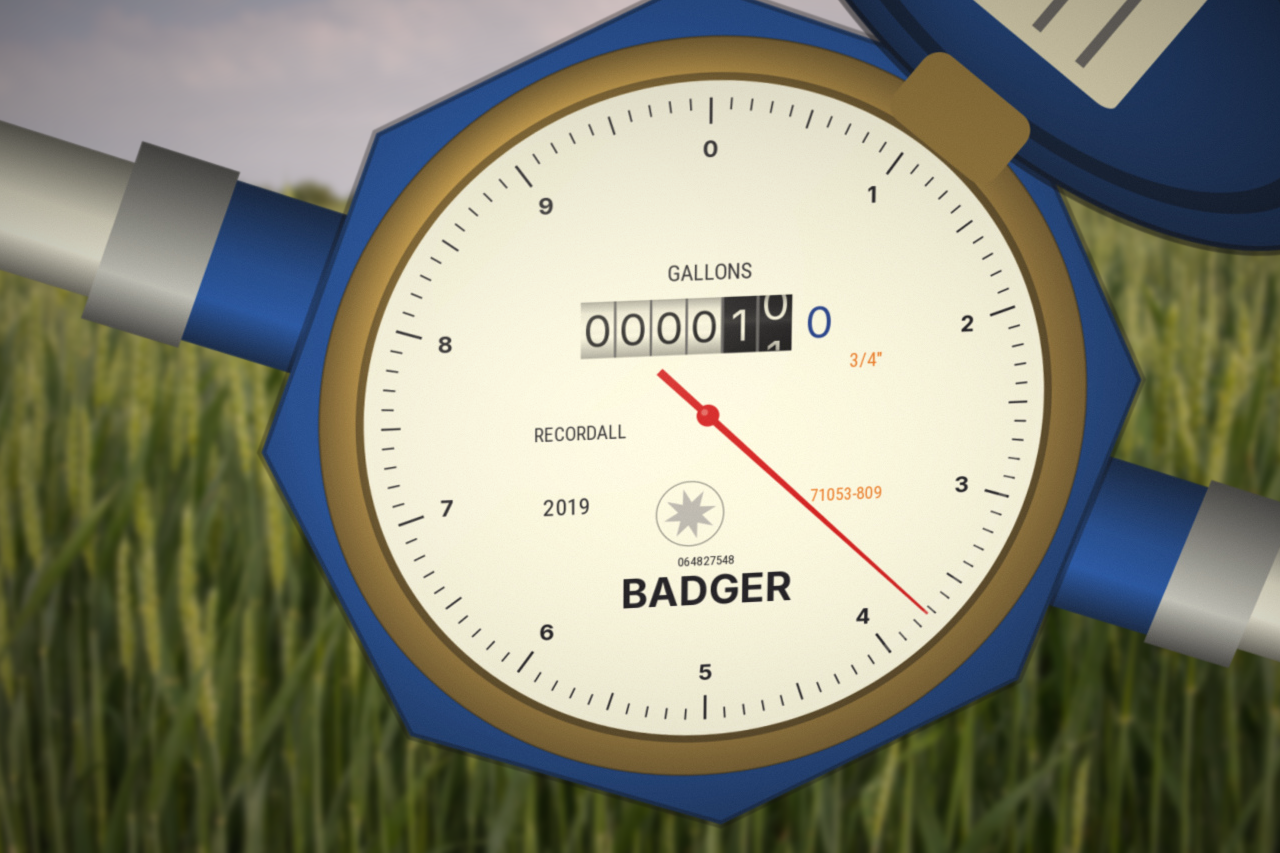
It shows 103.7 gal
